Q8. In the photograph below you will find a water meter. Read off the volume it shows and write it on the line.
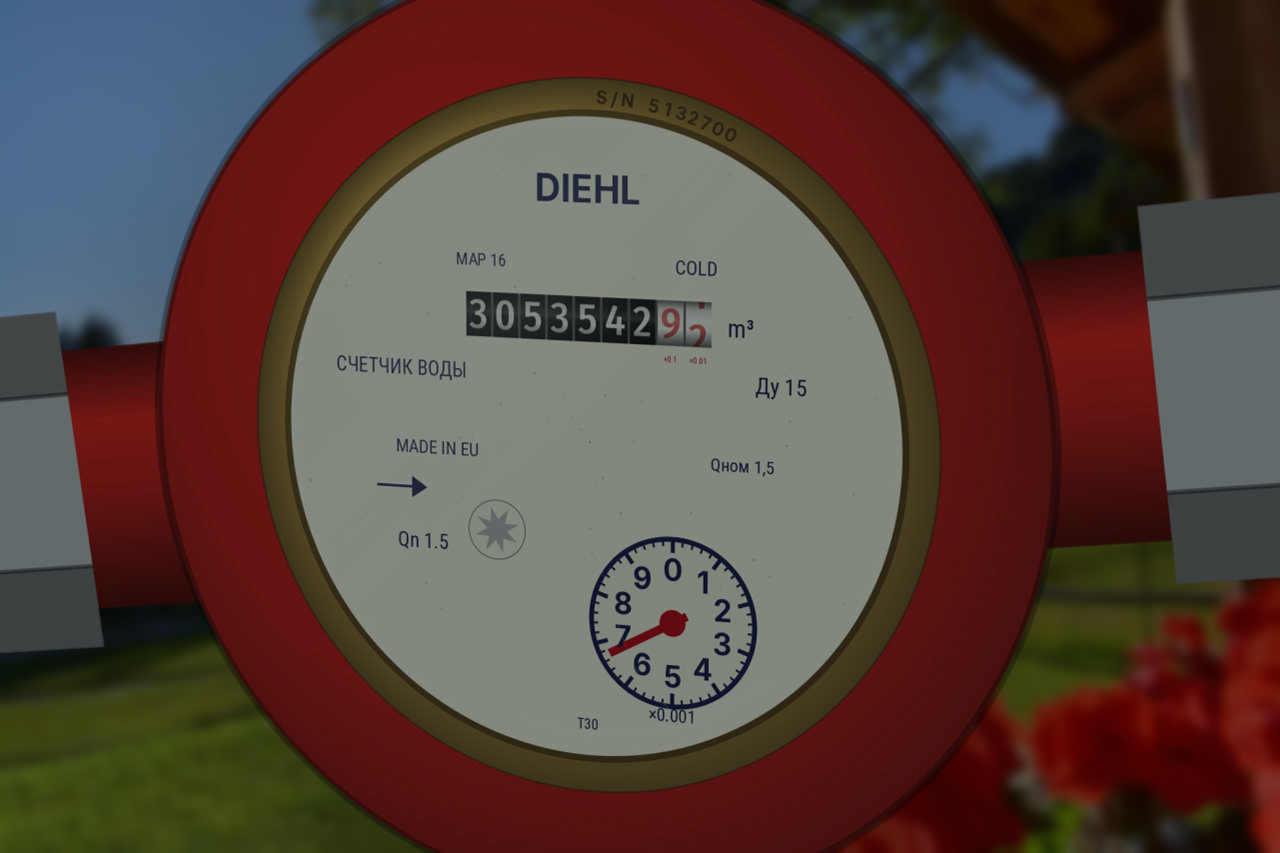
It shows 3053542.916 m³
